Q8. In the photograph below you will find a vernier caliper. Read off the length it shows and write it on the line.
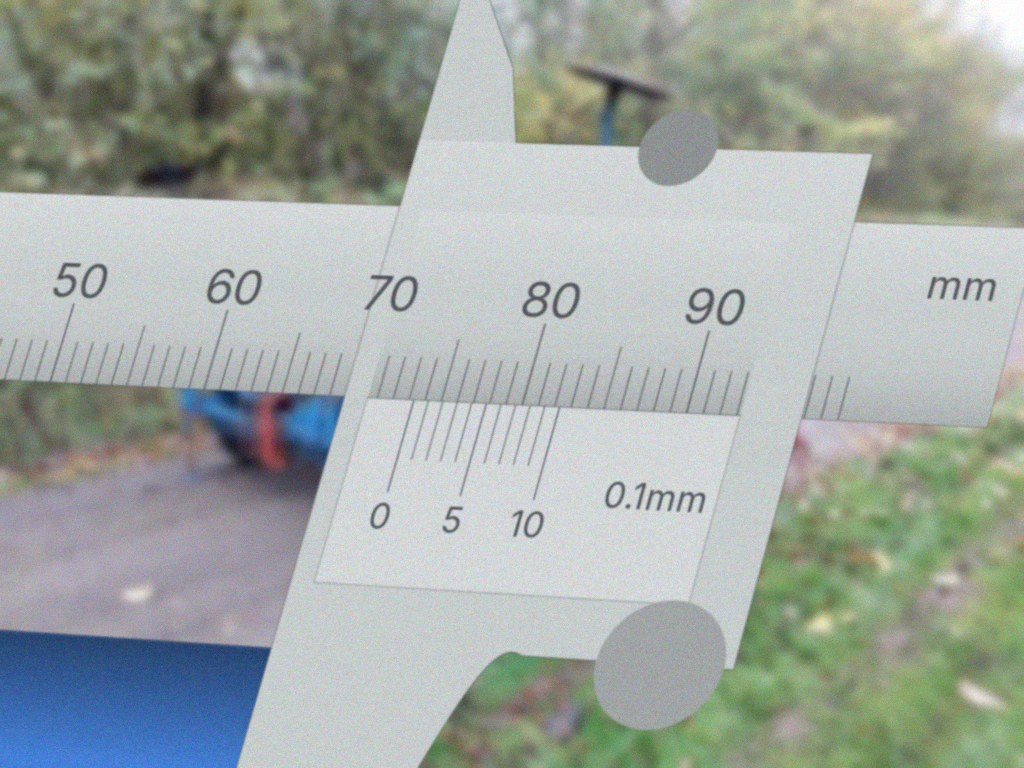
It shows 73.3 mm
